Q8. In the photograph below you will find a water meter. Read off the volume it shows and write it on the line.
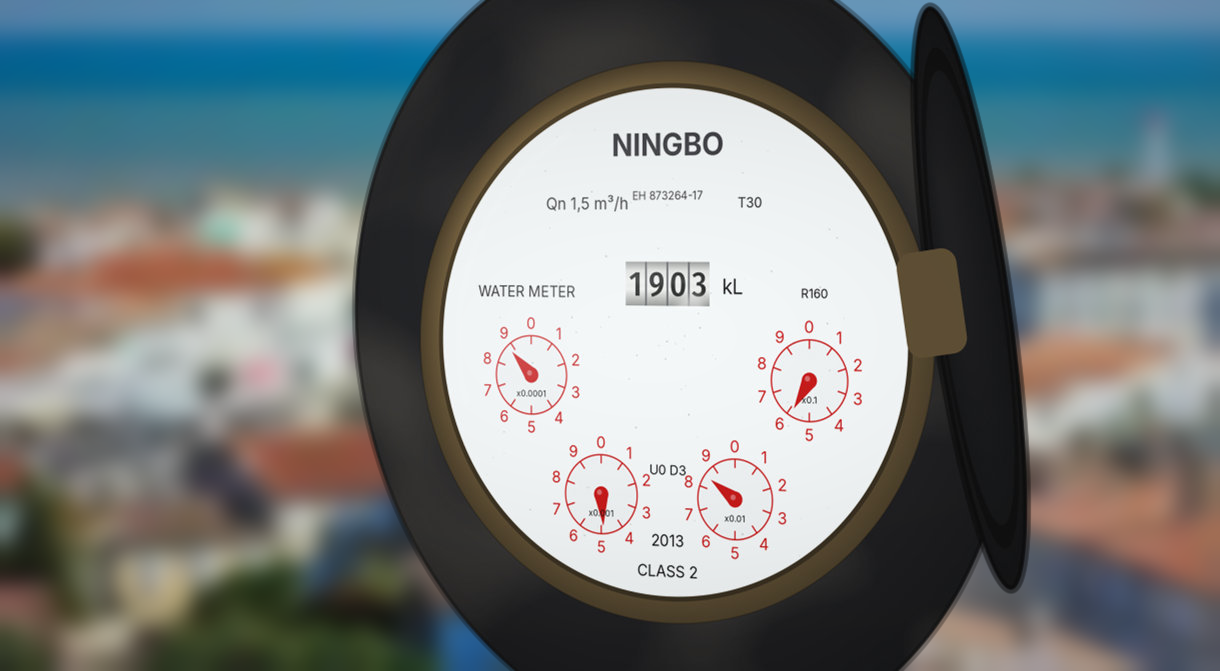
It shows 1903.5848 kL
